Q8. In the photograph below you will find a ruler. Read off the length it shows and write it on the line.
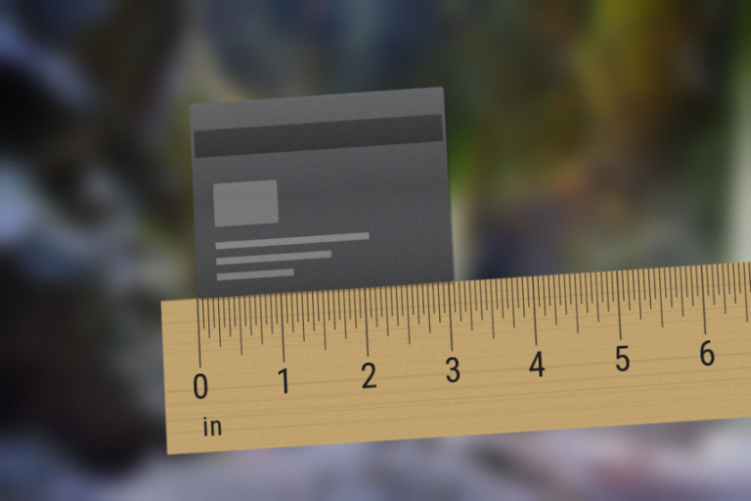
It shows 3.0625 in
